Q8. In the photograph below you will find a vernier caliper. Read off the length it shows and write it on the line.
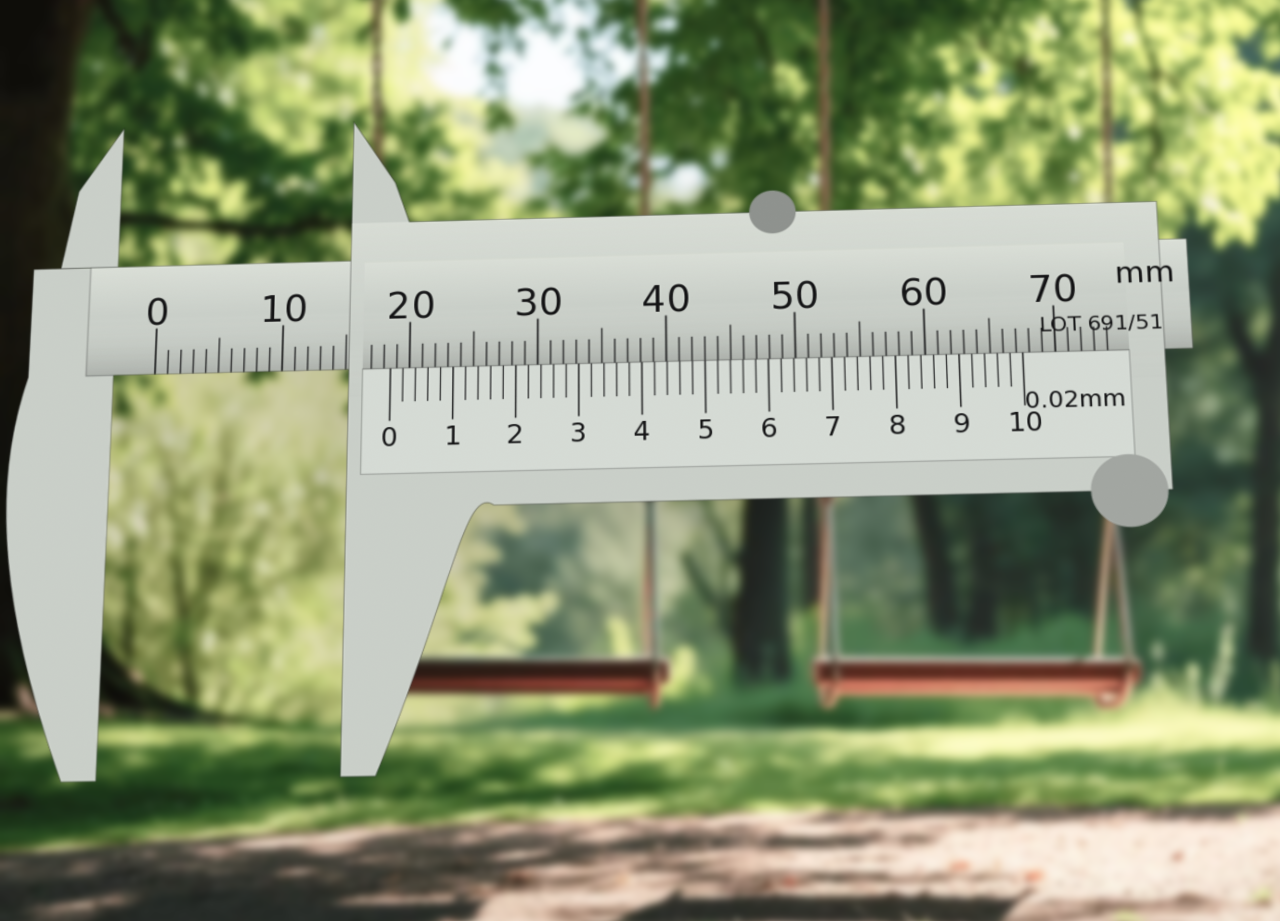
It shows 18.5 mm
